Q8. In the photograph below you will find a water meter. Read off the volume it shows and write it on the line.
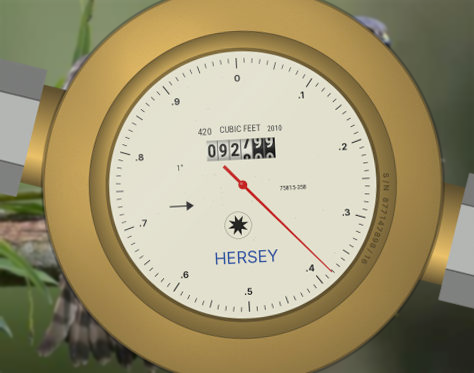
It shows 92799.38 ft³
